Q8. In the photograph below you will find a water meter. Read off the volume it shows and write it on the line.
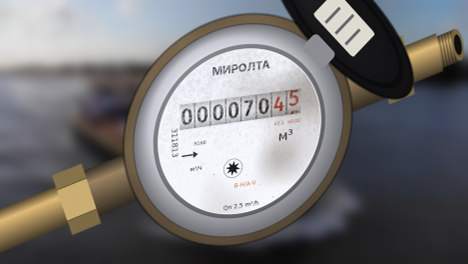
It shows 70.45 m³
